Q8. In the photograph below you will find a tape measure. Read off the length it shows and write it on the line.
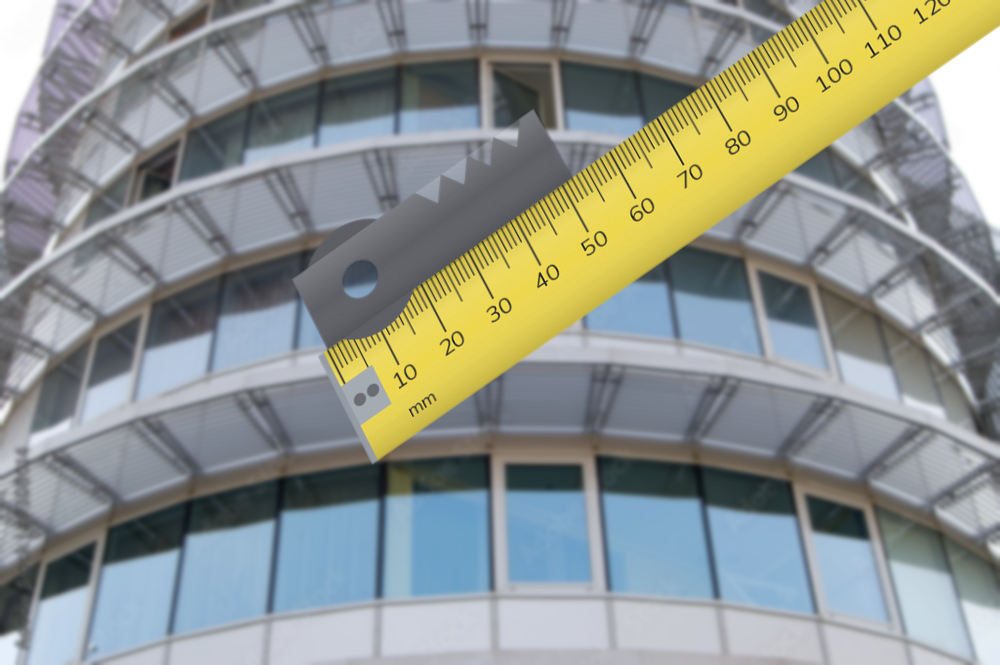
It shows 52 mm
